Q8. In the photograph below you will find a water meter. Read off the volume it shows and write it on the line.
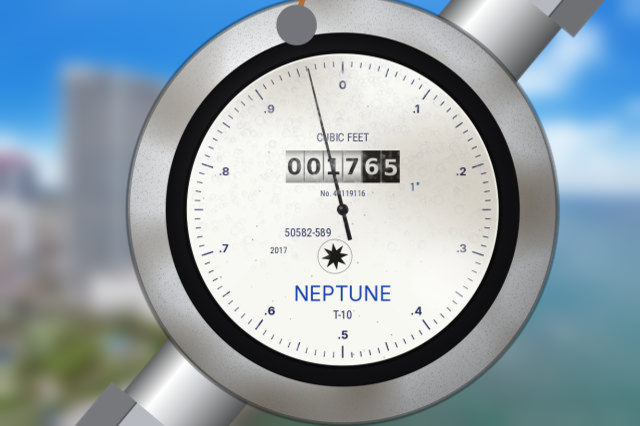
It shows 1764.96 ft³
